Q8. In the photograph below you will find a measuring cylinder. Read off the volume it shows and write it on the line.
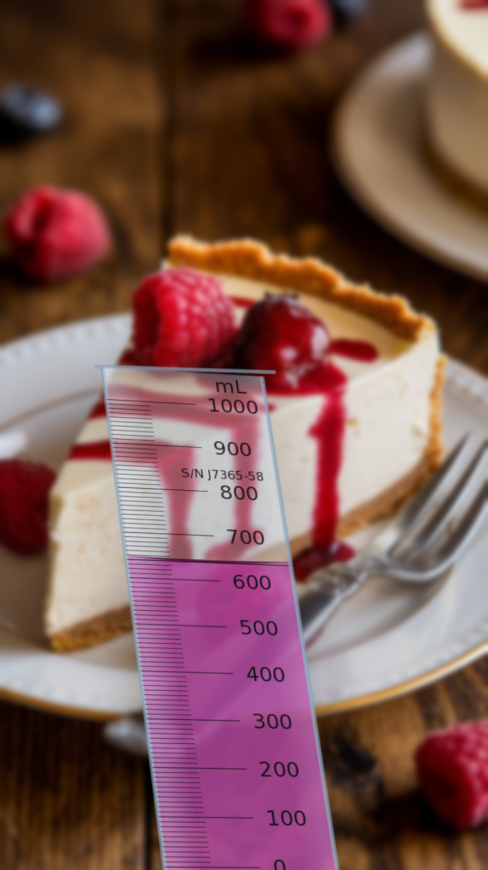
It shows 640 mL
